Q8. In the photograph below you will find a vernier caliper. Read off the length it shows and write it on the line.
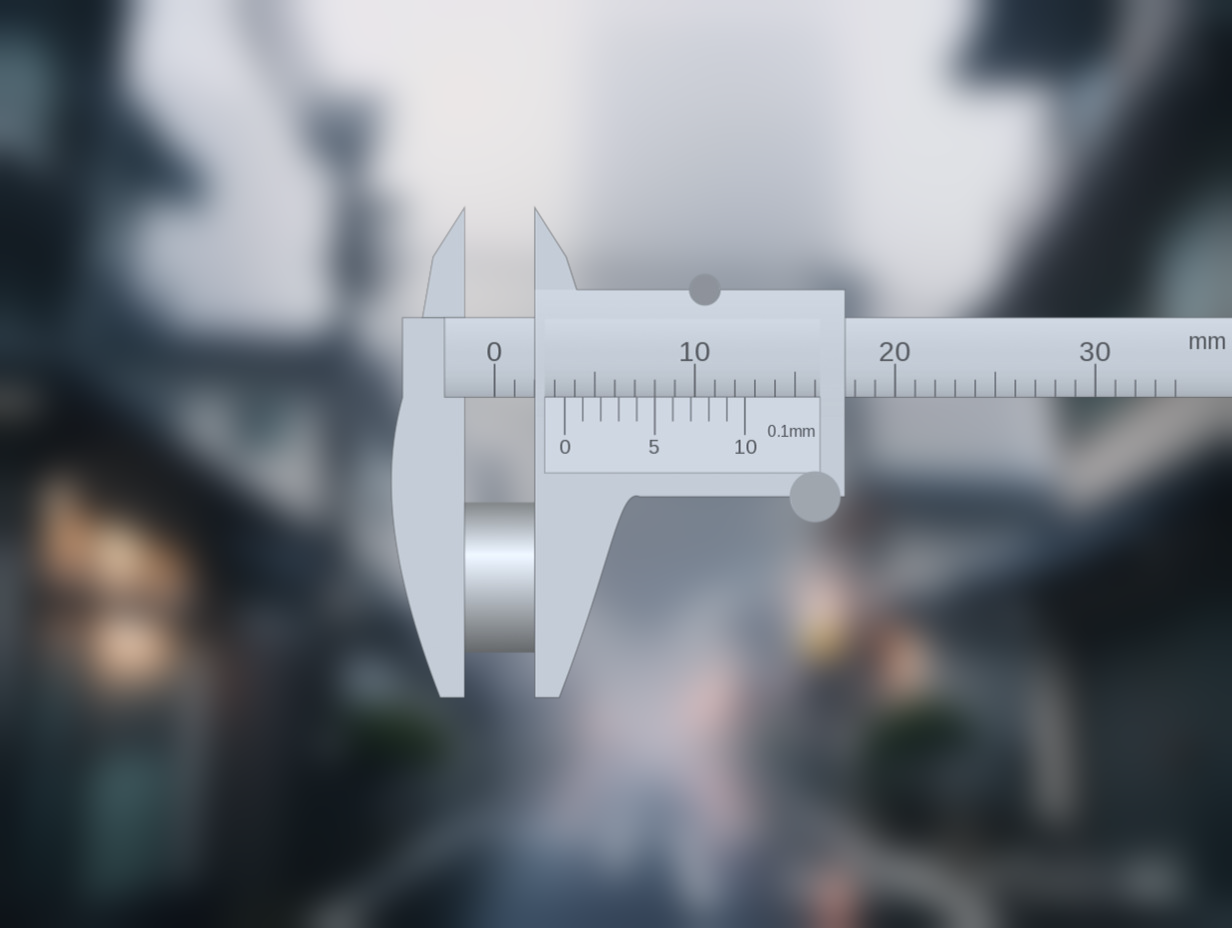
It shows 3.5 mm
